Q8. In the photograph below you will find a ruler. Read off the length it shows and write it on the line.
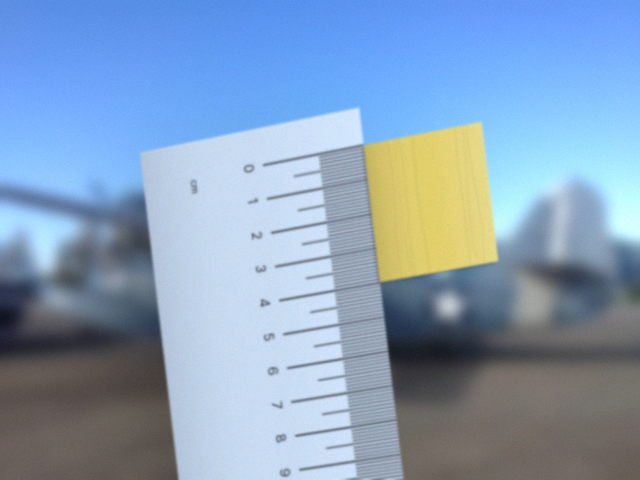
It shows 4 cm
